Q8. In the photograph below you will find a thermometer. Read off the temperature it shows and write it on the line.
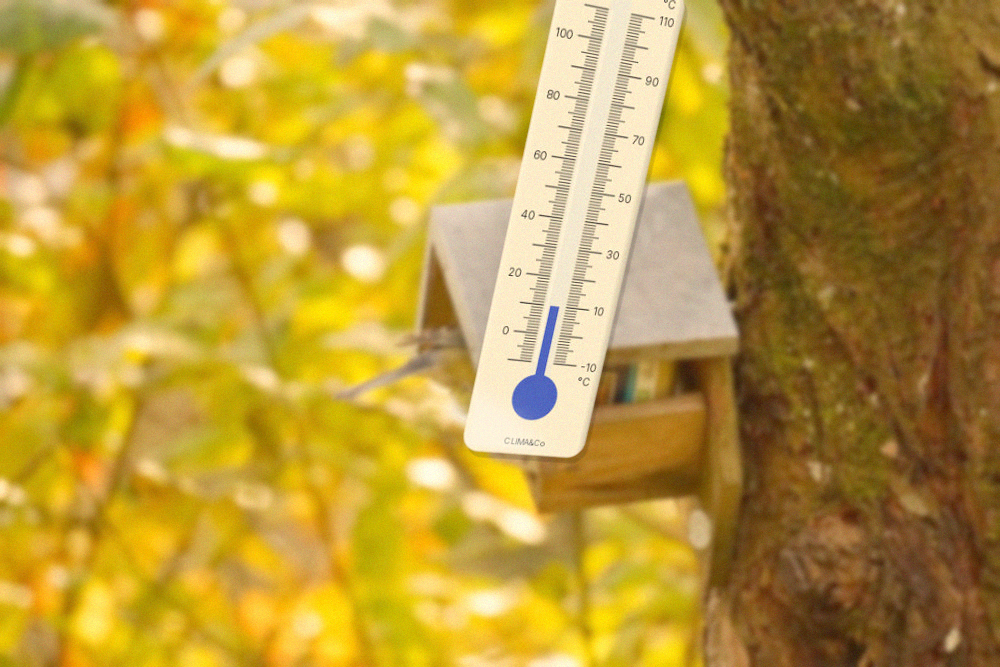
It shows 10 °C
